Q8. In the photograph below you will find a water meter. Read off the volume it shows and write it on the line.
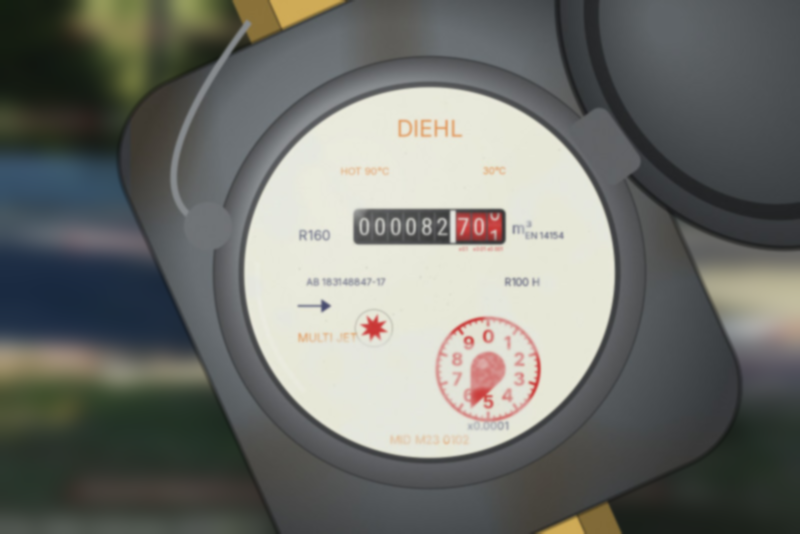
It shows 82.7005 m³
